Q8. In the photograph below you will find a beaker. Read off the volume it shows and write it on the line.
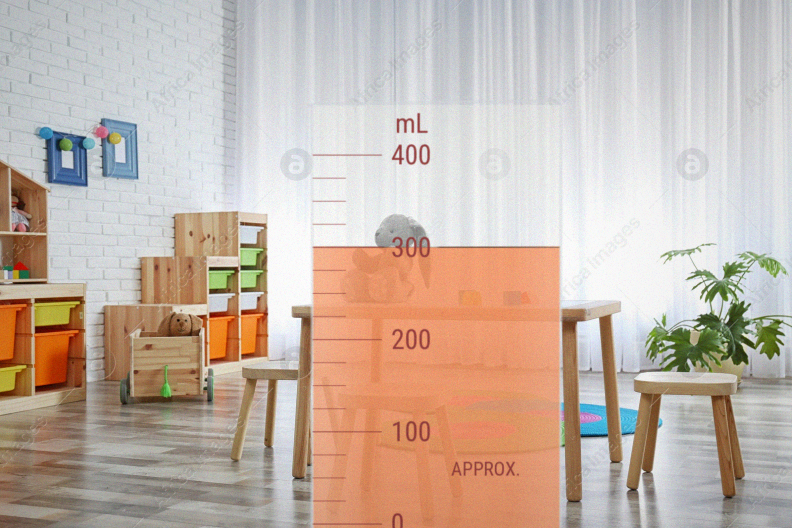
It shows 300 mL
